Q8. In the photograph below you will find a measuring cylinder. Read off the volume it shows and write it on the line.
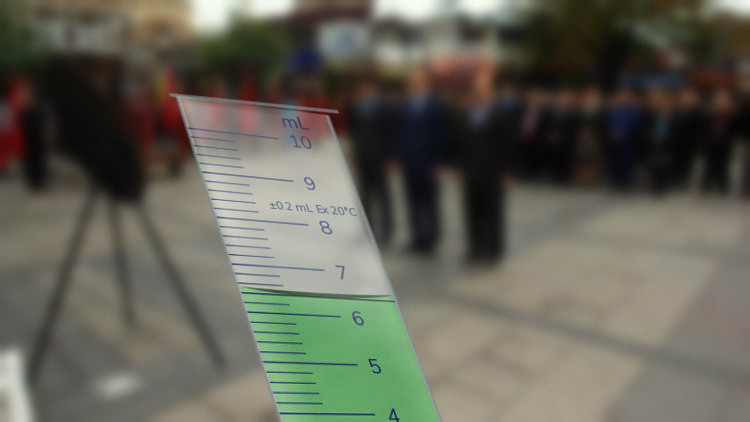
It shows 6.4 mL
